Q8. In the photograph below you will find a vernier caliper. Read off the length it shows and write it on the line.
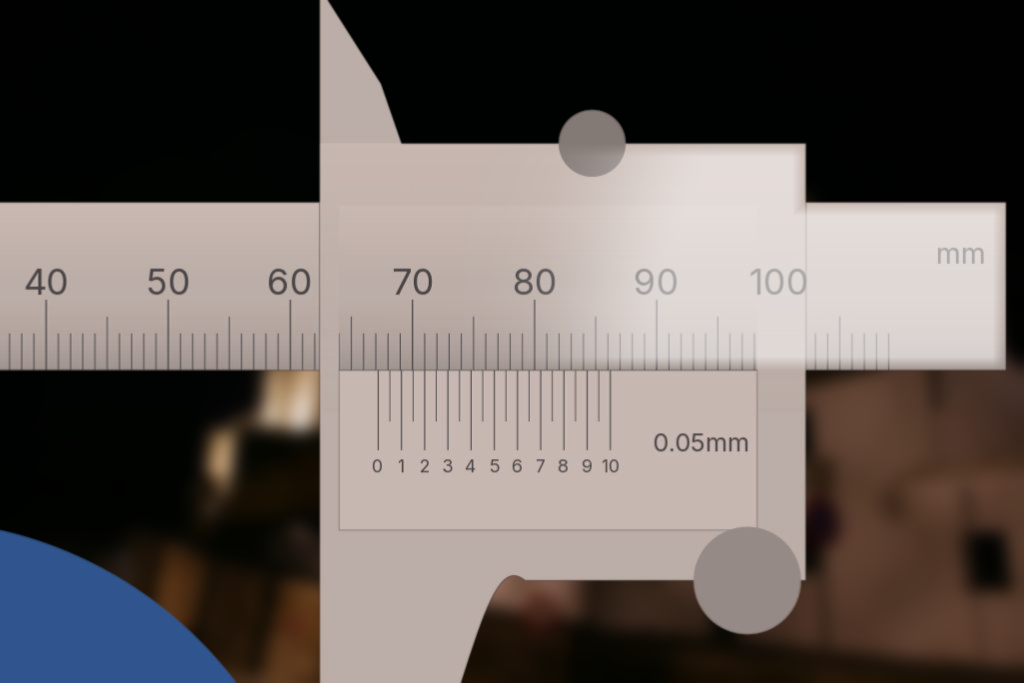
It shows 67.2 mm
